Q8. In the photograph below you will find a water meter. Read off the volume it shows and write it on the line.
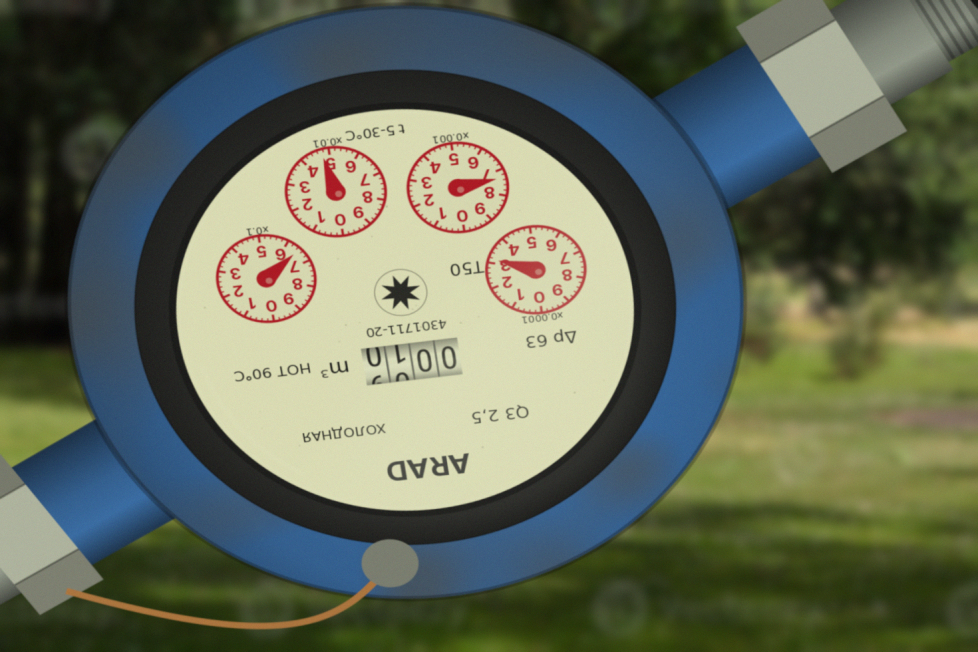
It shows 9.6473 m³
